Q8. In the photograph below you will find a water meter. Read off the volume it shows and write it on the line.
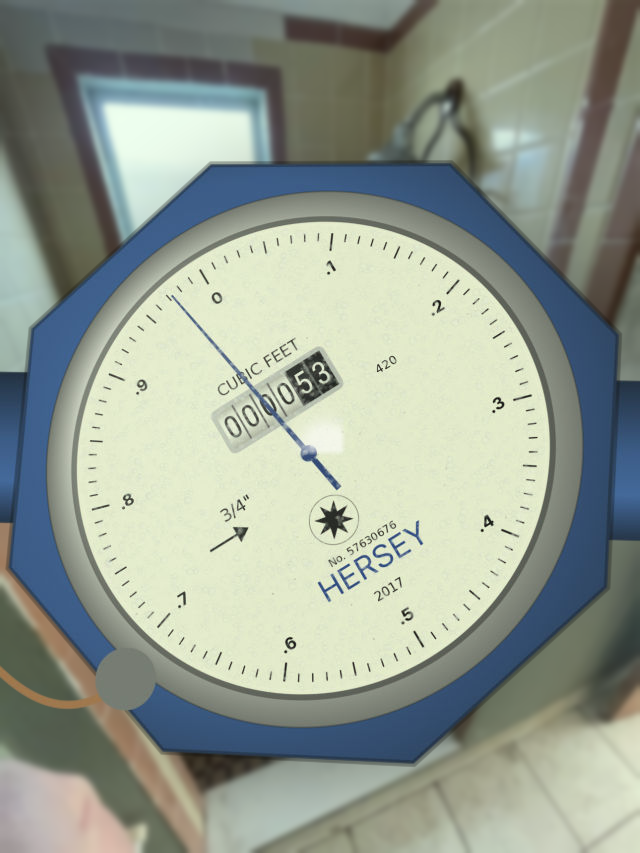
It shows 52.97 ft³
